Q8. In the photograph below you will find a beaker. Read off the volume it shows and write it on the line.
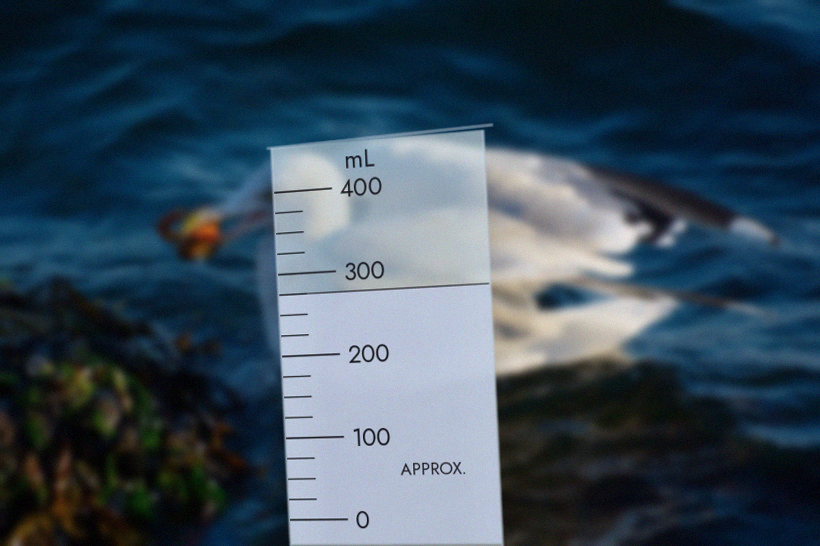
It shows 275 mL
